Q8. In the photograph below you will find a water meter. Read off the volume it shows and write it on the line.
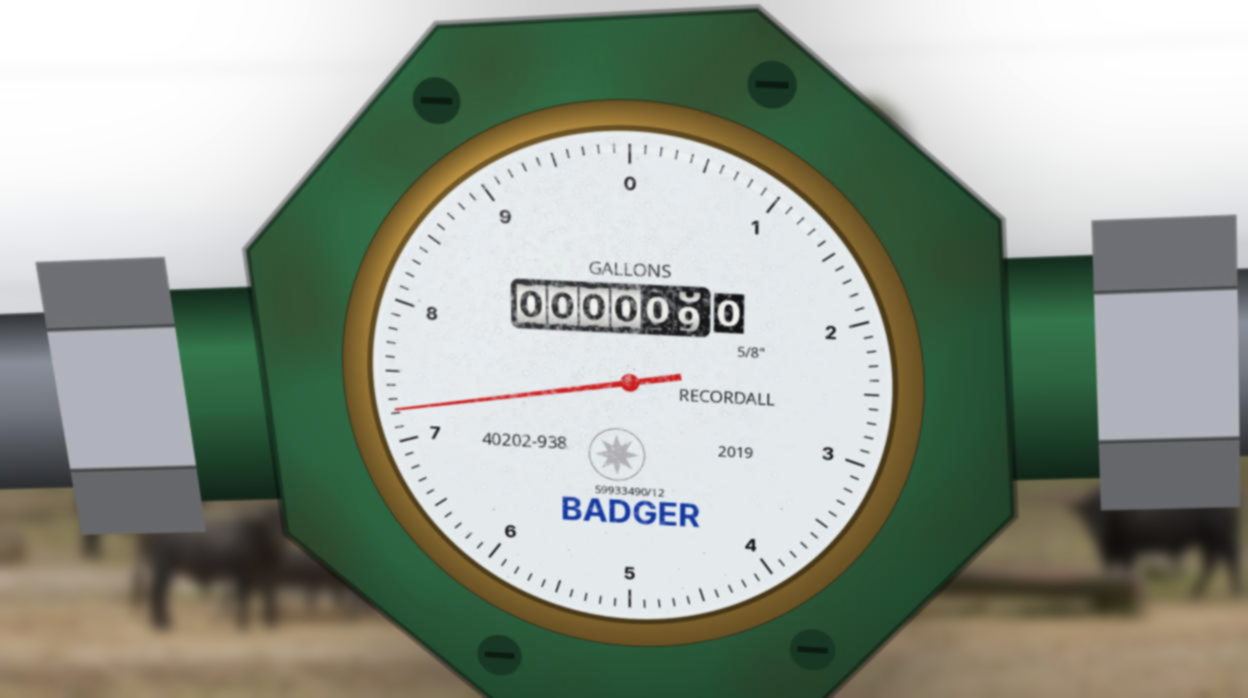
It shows 87.2 gal
